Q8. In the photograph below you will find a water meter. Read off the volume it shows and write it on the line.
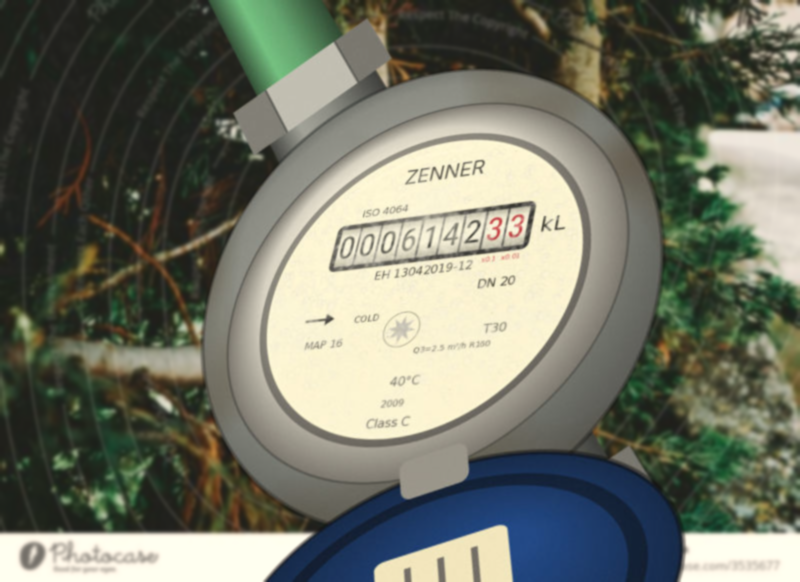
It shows 6142.33 kL
